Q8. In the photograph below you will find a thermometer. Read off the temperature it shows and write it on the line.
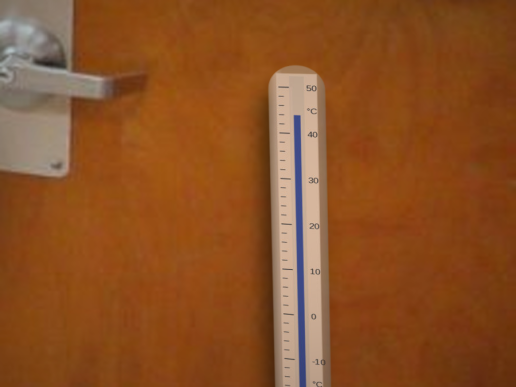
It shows 44 °C
